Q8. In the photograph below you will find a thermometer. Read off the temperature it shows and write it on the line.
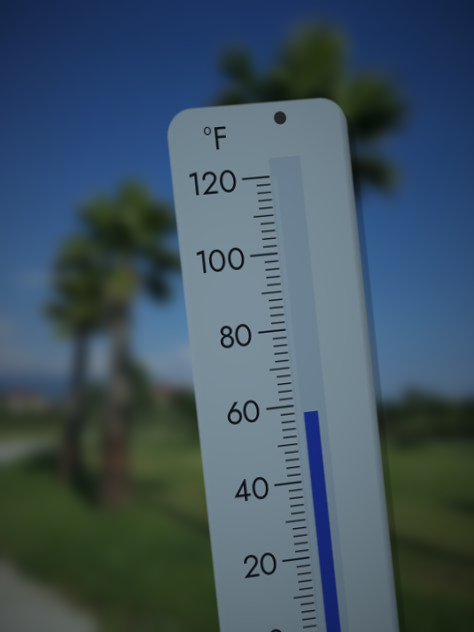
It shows 58 °F
